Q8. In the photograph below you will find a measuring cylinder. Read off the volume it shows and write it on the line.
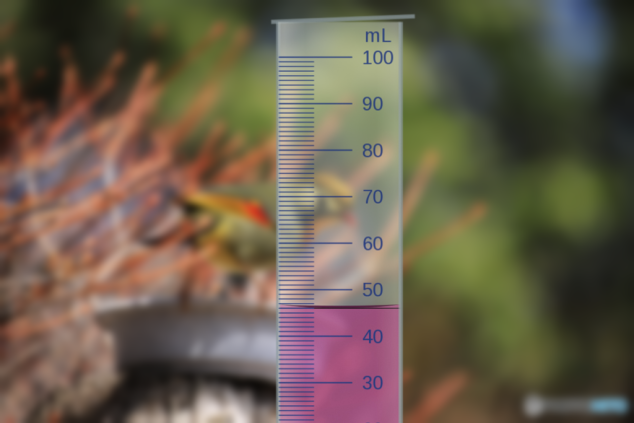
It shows 46 mL
